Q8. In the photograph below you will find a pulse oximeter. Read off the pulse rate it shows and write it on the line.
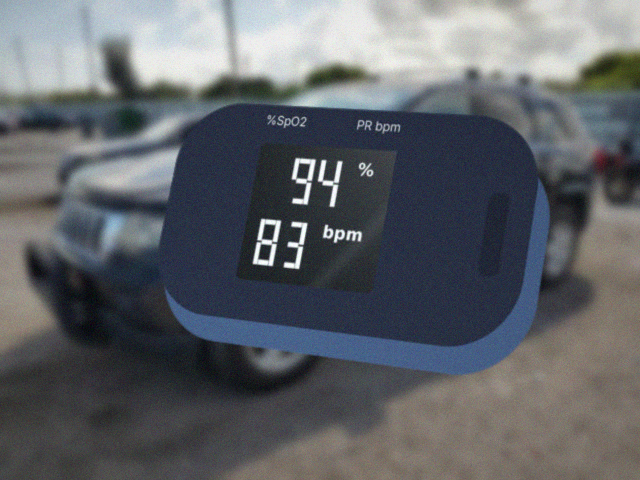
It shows 83 bpm
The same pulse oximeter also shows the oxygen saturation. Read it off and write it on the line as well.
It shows 94 %
